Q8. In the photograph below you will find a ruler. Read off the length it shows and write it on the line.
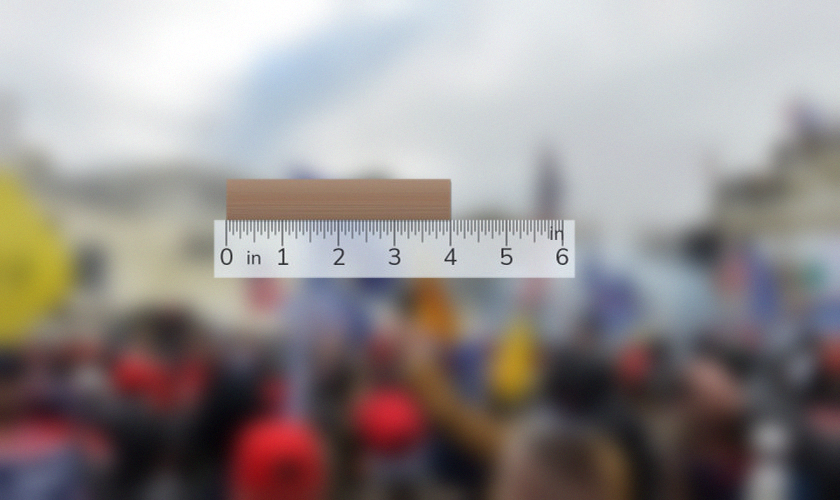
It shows 4 in
